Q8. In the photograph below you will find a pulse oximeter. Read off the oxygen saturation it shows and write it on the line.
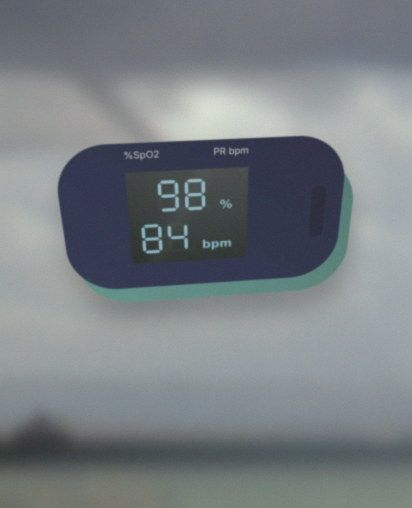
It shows 98 %
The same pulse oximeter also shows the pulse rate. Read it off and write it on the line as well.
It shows 84 bpm
